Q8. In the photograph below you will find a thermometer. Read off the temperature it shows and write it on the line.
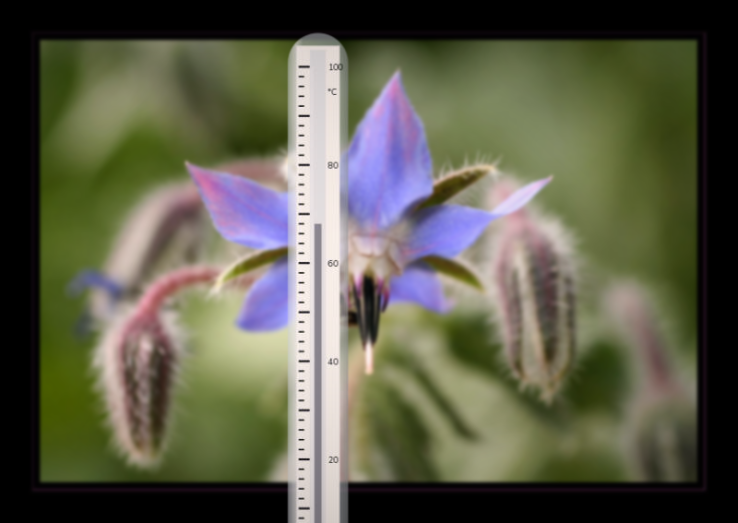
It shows 68 °C
